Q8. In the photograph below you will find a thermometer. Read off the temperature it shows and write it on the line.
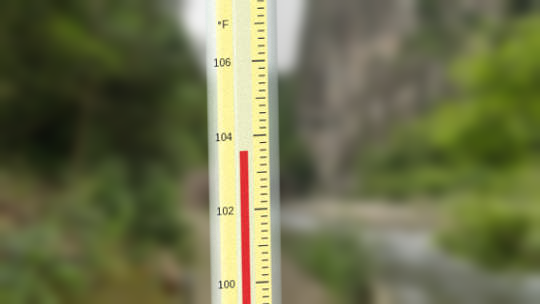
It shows 103.6 °F
